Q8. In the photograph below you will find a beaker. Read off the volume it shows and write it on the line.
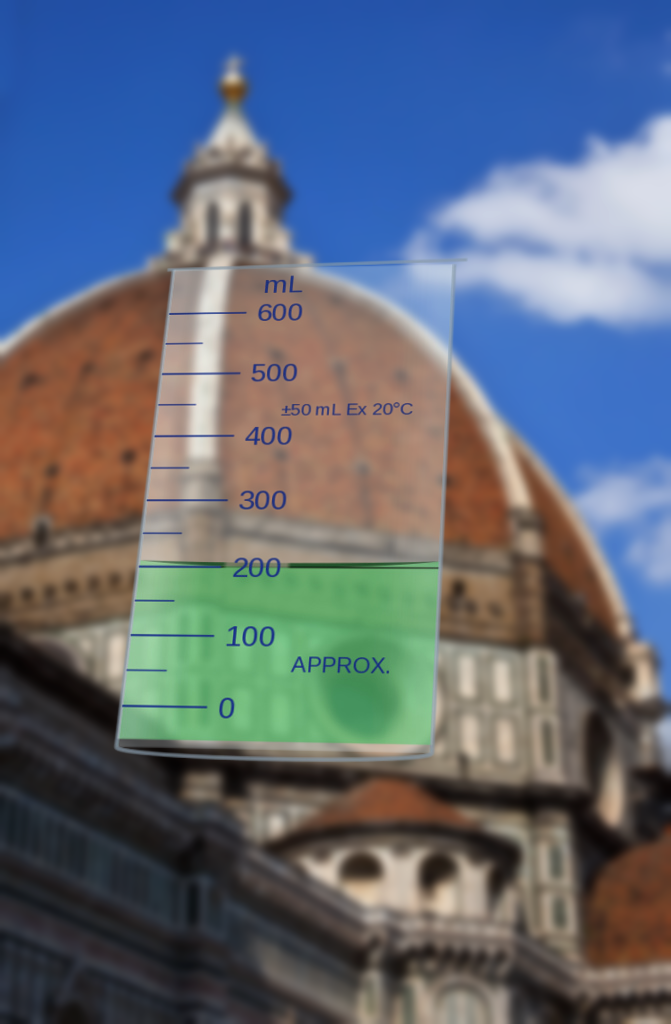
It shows 200 mL
